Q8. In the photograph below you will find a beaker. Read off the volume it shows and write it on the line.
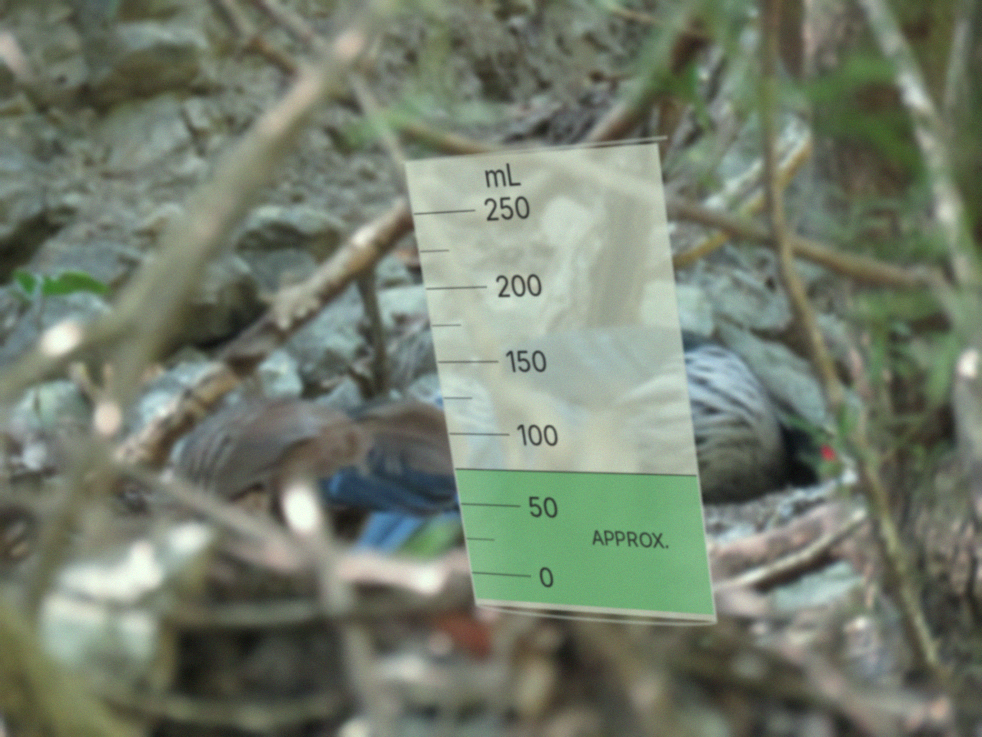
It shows 75 mL
